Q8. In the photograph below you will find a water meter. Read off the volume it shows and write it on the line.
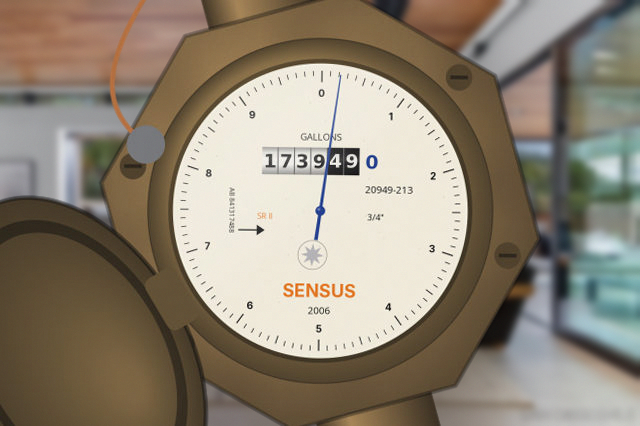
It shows 1739490.2 gal
